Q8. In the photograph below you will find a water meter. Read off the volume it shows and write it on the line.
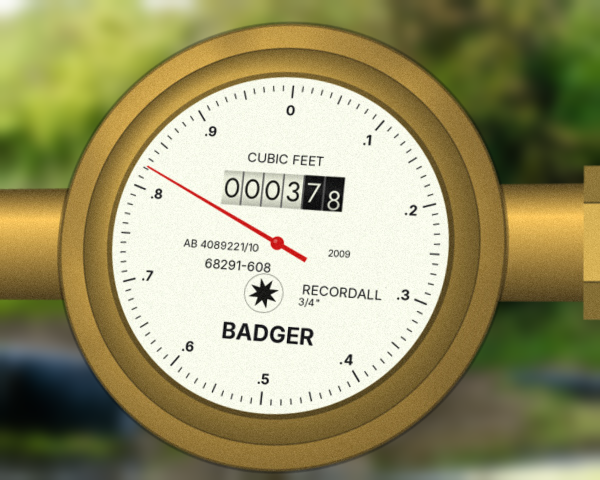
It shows 377.82 ft³
